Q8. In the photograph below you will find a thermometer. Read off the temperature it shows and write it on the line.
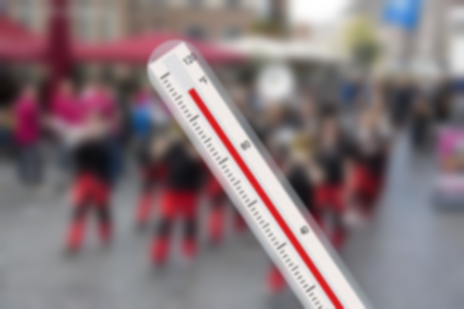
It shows 110 °F
